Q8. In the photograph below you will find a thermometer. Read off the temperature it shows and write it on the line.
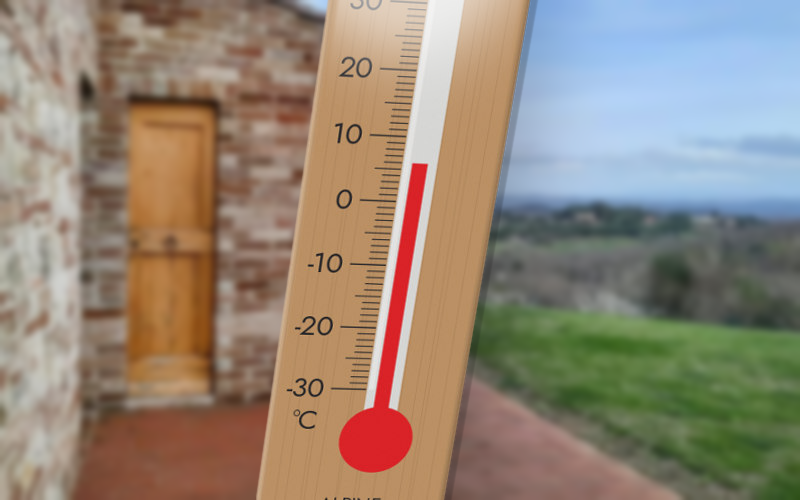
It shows 6 °C
